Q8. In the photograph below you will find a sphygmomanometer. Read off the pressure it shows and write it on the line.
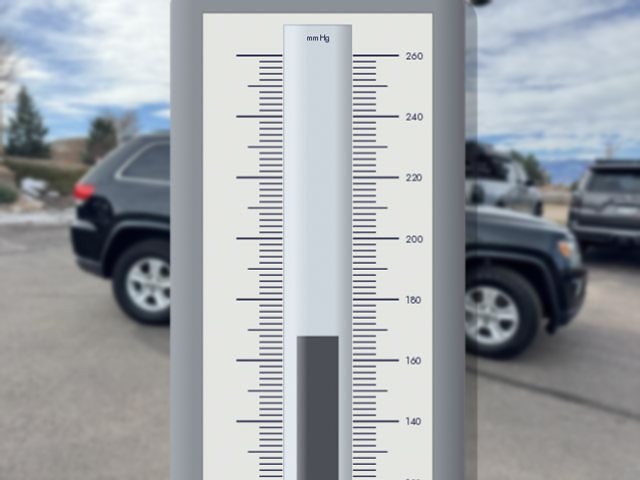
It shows 168 mmHg
